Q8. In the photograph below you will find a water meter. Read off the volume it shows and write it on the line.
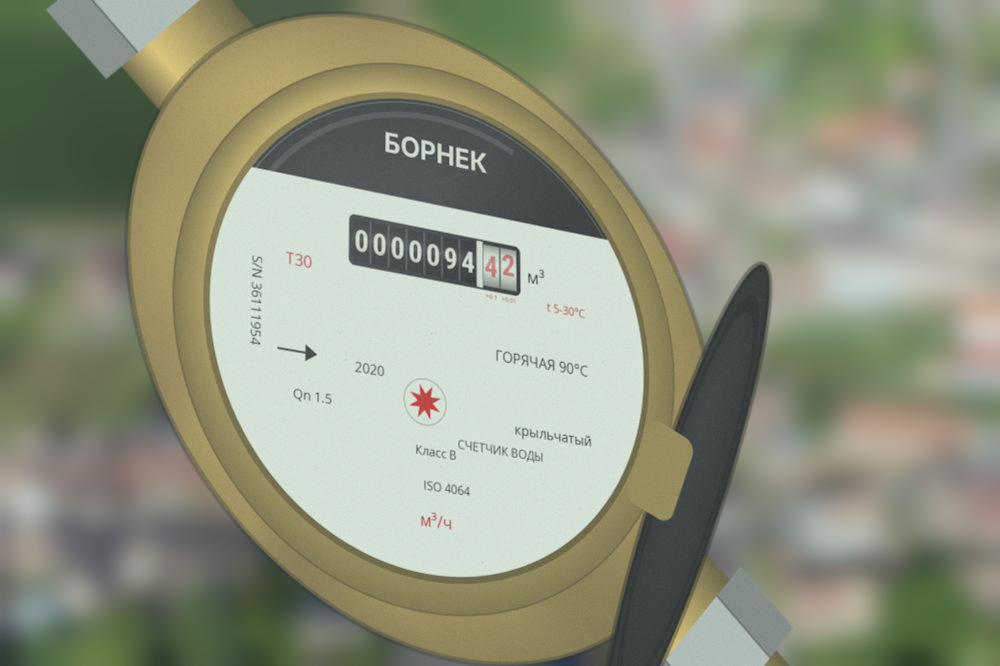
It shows 94.42 m³
